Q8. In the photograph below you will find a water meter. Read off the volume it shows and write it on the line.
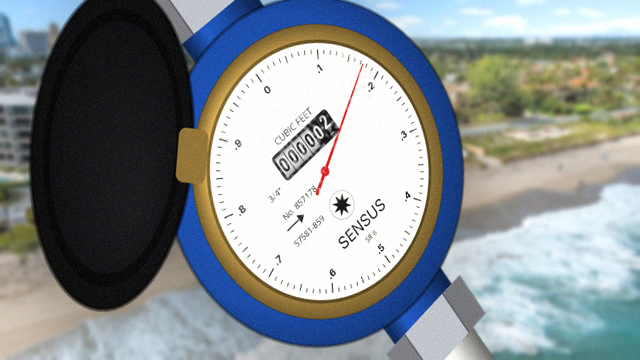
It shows 2.17 ft³
